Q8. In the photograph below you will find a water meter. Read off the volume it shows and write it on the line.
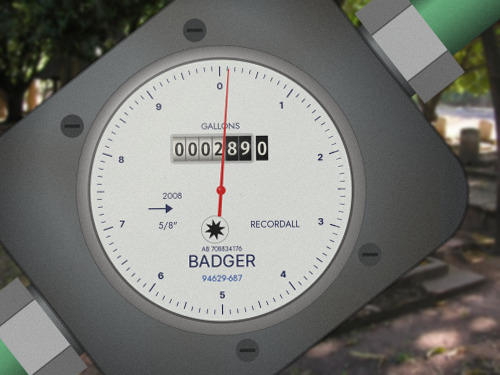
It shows 2890.1 gal
